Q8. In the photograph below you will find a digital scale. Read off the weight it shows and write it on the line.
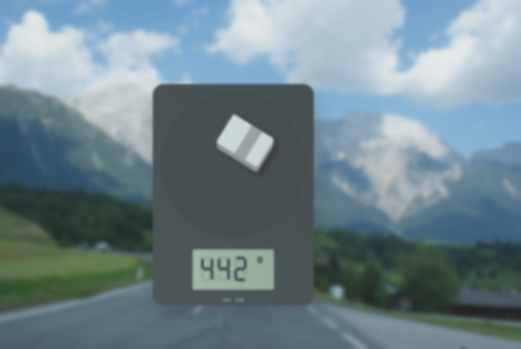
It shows 442 g
